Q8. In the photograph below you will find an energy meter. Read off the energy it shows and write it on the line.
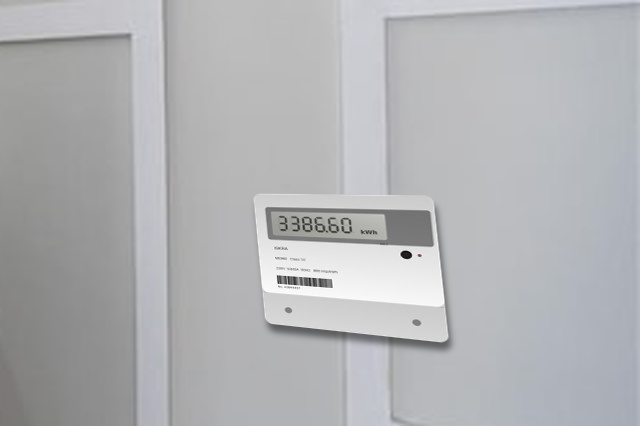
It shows 3386.60 kWh
